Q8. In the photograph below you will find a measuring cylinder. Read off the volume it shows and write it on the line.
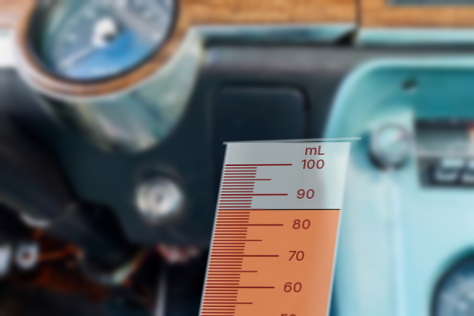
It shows 85 mL
